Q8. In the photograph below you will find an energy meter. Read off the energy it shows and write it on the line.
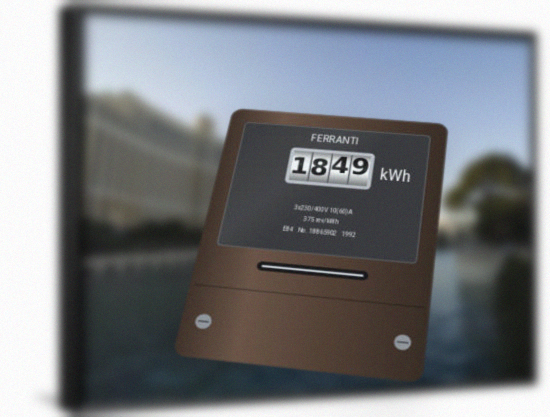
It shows 1849 kWh
